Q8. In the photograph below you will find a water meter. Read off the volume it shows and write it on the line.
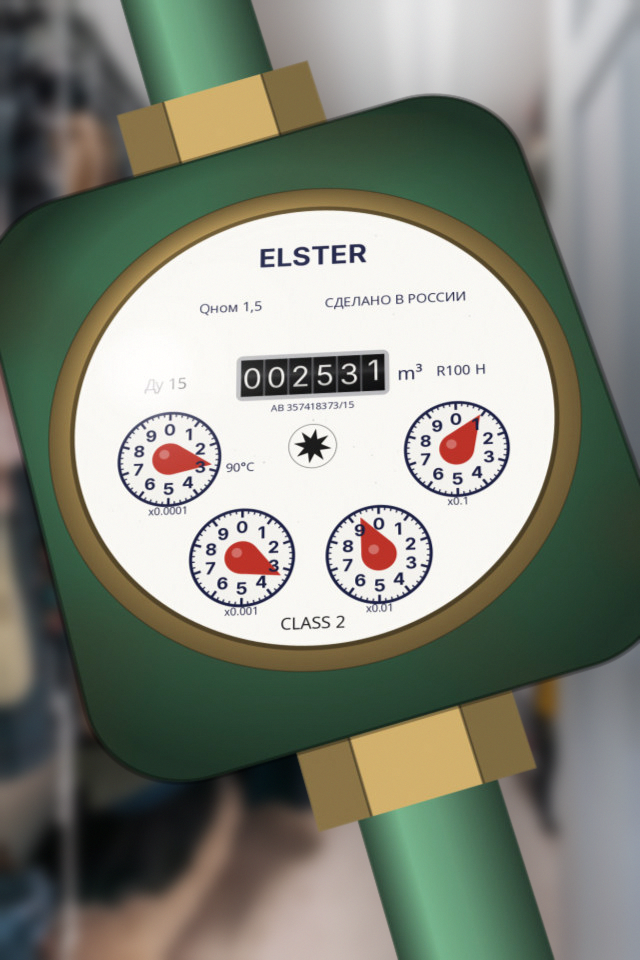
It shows 2531.0932 m³
